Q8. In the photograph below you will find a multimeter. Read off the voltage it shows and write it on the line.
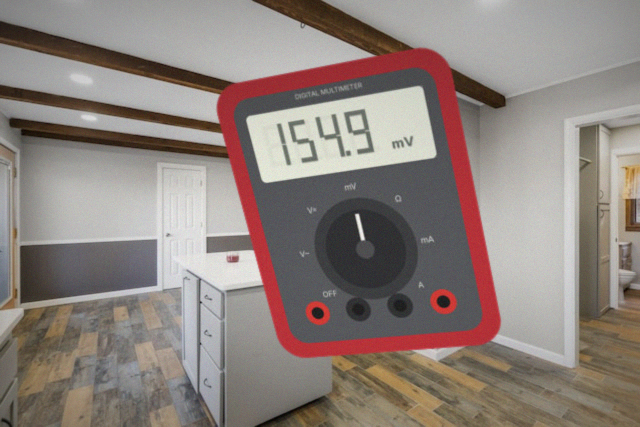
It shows 154.9 mV
